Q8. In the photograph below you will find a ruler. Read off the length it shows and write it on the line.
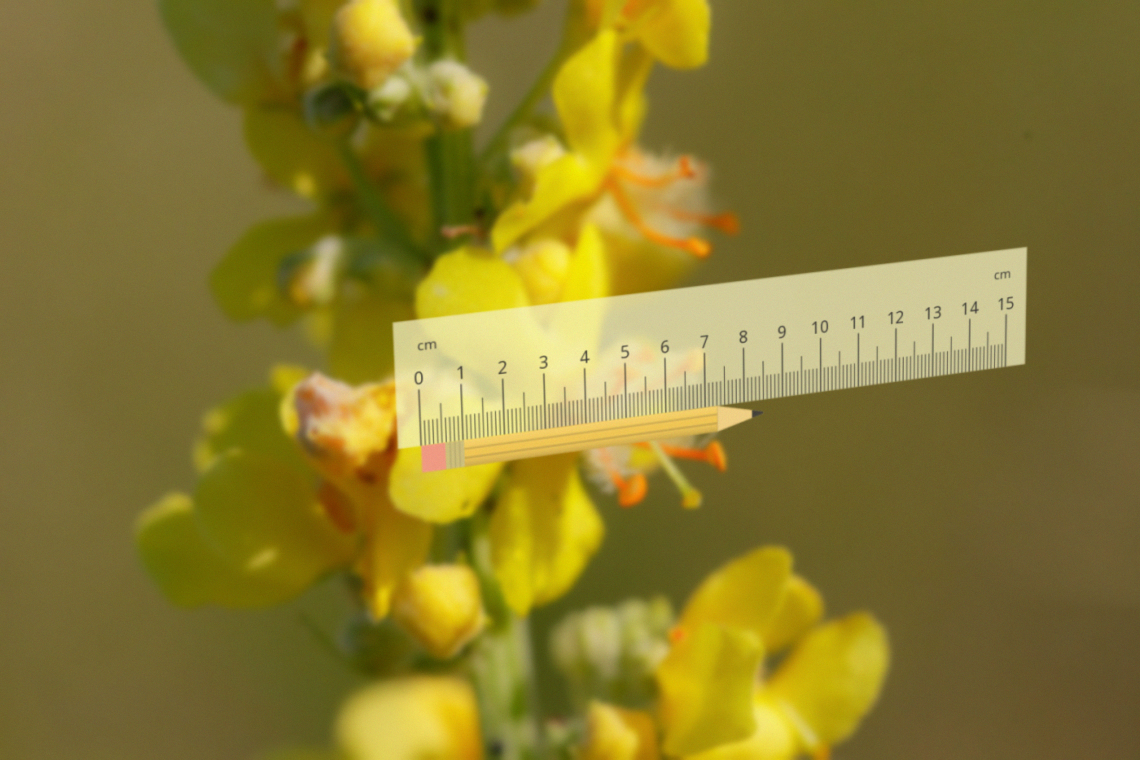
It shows 8.5 cm
